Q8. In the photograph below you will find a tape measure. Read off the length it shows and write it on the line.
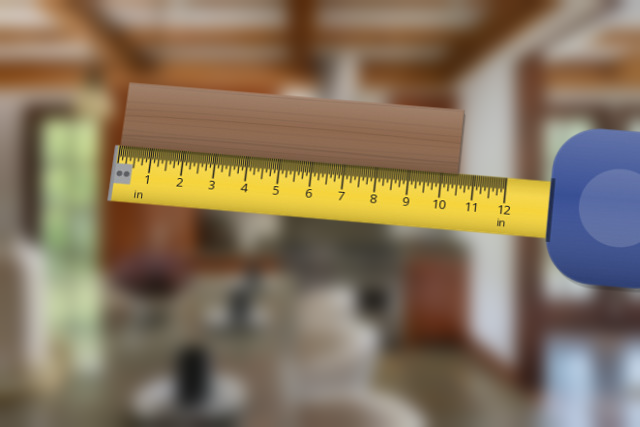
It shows 10.5 in
